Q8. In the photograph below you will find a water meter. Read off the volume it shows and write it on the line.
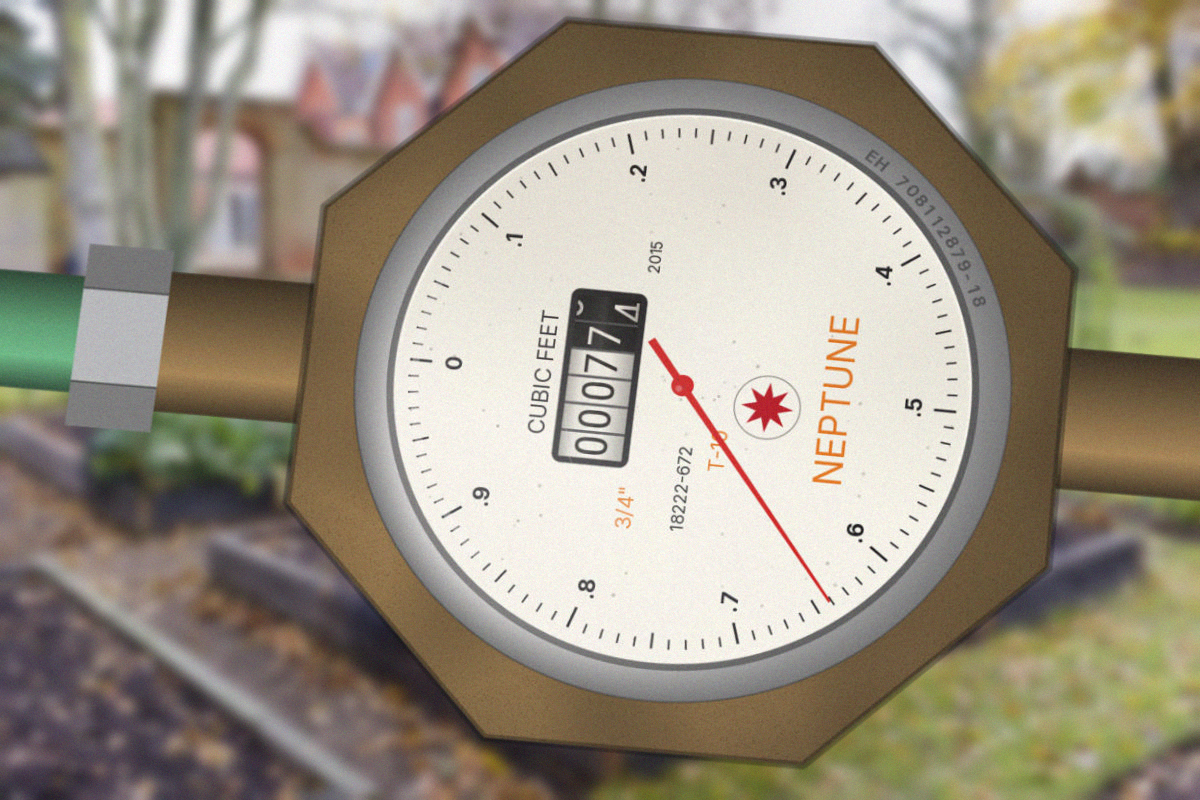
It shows 773.64 ft³
